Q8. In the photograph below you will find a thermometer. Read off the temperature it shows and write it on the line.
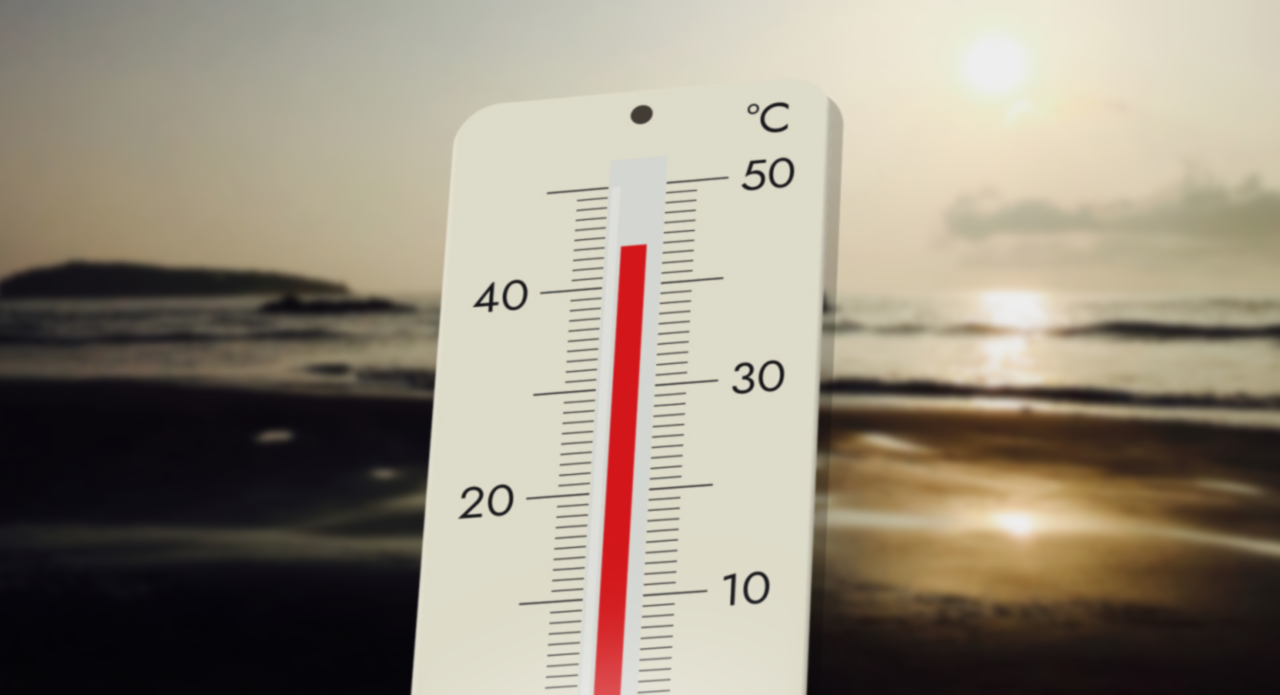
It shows 44 °C
